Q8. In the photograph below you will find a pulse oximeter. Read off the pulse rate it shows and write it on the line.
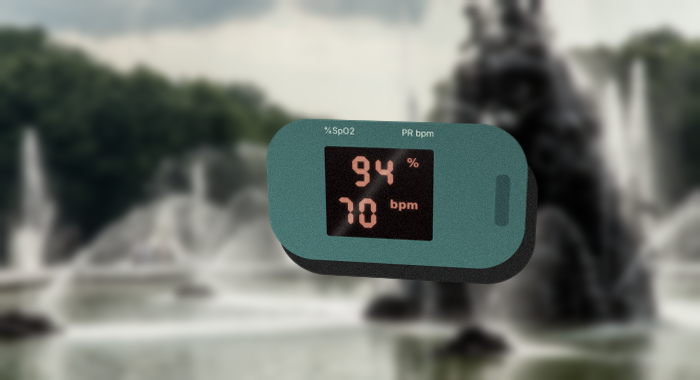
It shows 70 bpm
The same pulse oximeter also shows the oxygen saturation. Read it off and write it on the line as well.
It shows 94 %
